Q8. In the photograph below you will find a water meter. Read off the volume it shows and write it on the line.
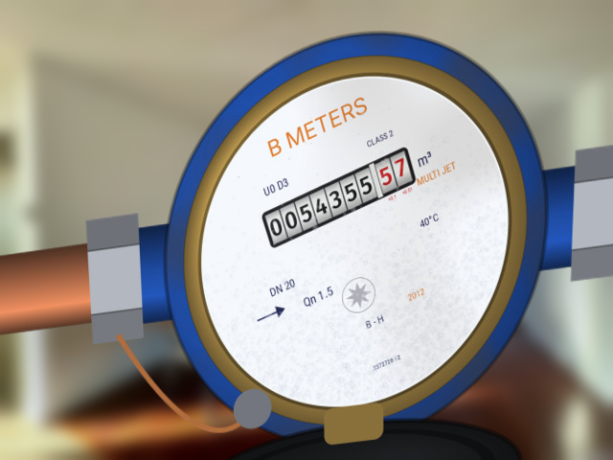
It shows 54355.57 m³
